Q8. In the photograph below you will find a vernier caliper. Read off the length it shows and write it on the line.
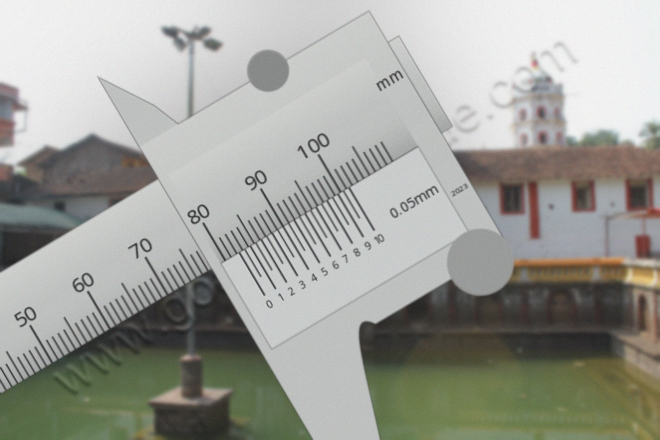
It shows 82.4 mm
